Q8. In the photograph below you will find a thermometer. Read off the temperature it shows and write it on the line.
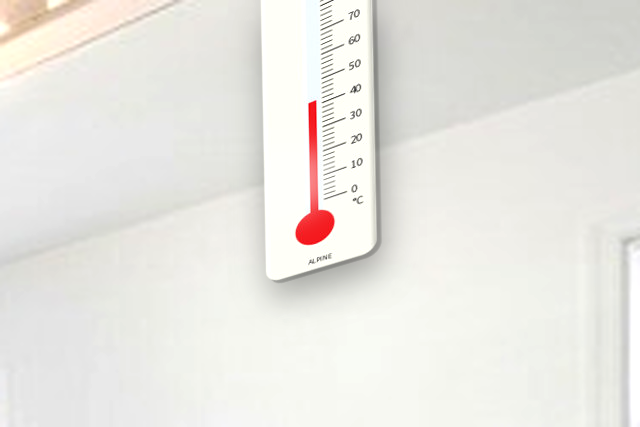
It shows 42 °C
